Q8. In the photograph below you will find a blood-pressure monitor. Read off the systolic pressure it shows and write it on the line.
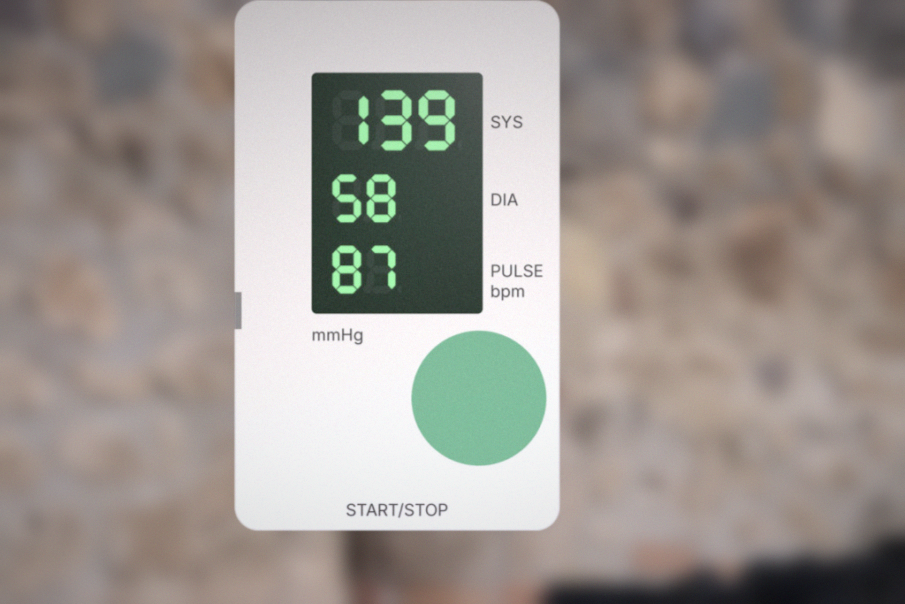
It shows 139 mmHg
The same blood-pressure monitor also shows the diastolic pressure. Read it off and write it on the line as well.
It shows 58 mmHg
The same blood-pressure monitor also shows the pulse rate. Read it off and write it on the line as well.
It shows 87 bpm
